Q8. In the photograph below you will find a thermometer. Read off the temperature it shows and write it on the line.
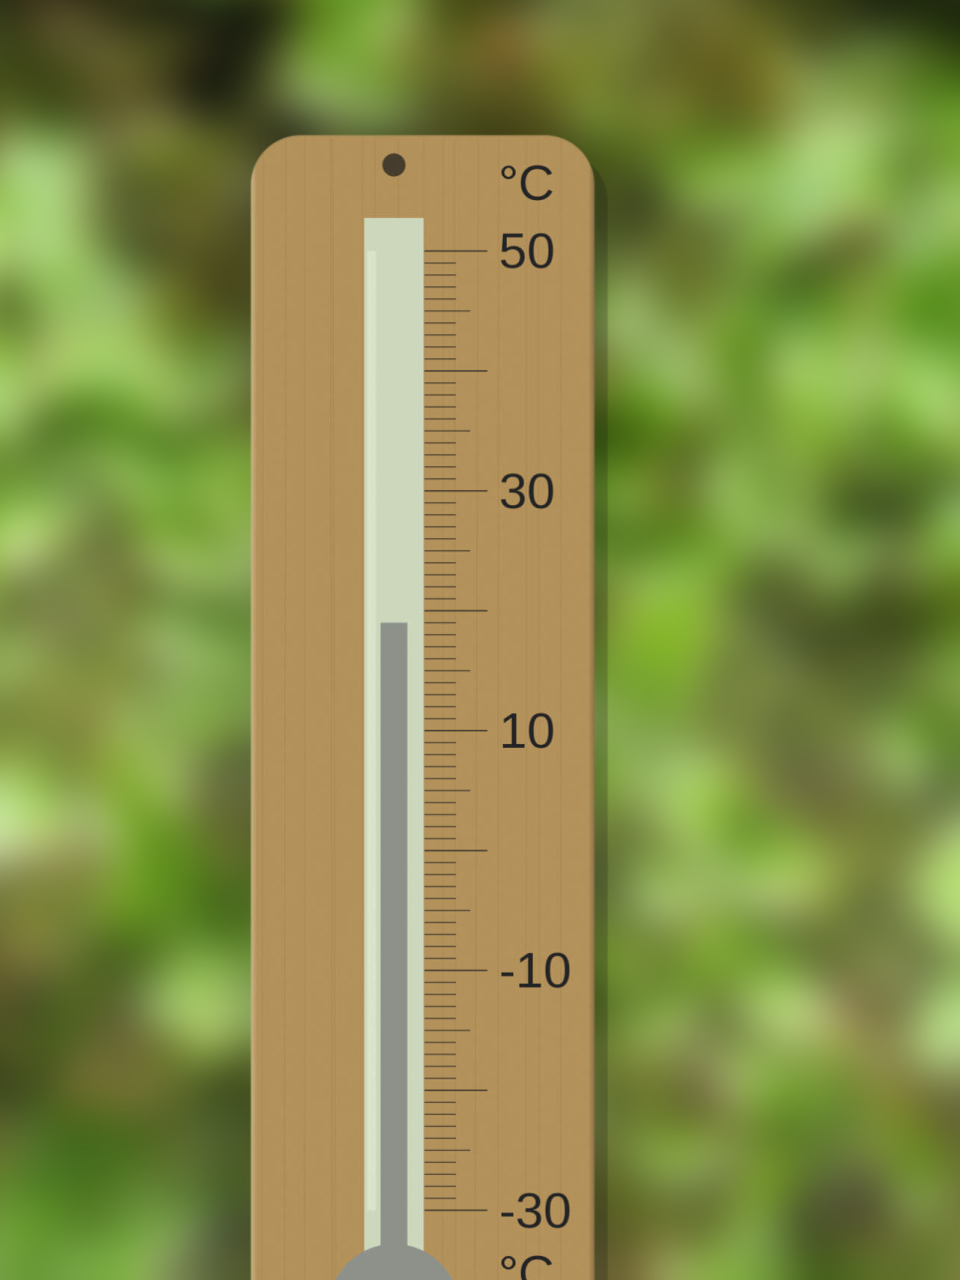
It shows 19 °C
